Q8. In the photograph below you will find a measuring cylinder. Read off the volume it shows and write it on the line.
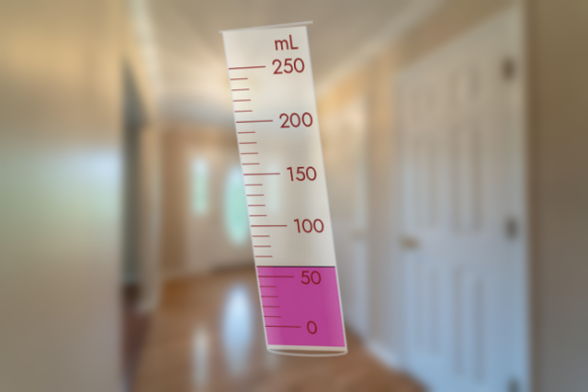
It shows 60 mL
